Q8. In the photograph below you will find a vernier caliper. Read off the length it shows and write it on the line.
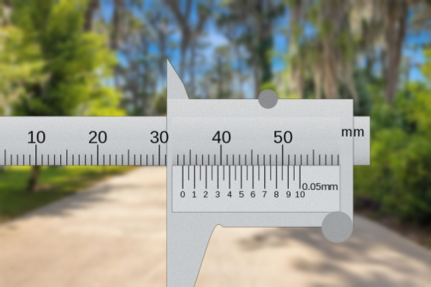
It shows 33.8 mm
